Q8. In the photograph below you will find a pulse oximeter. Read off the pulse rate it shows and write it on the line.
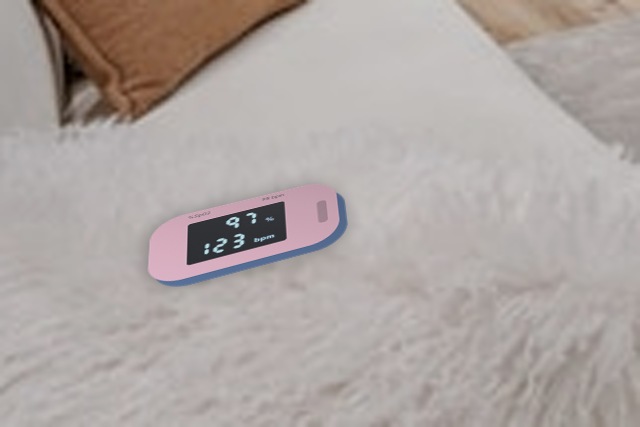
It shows 123 bpm
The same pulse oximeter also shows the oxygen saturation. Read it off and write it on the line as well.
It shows 97 %
